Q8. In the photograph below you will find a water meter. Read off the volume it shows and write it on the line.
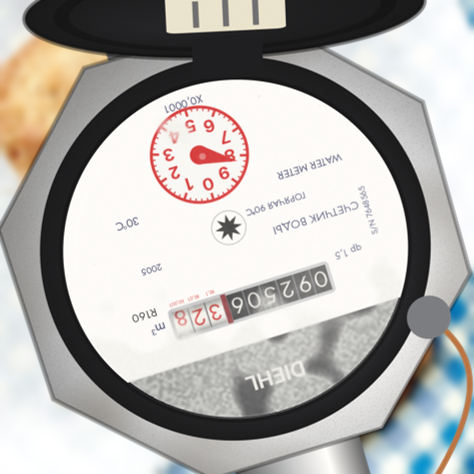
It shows 92506.3278 m³
